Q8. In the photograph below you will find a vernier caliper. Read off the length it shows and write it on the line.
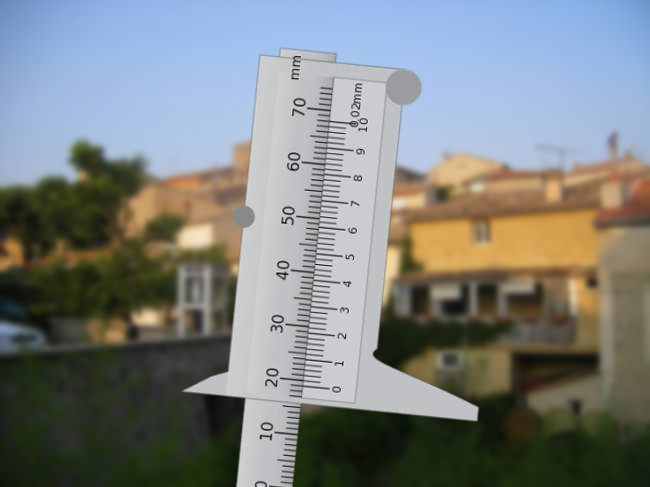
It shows 19.0 mm
